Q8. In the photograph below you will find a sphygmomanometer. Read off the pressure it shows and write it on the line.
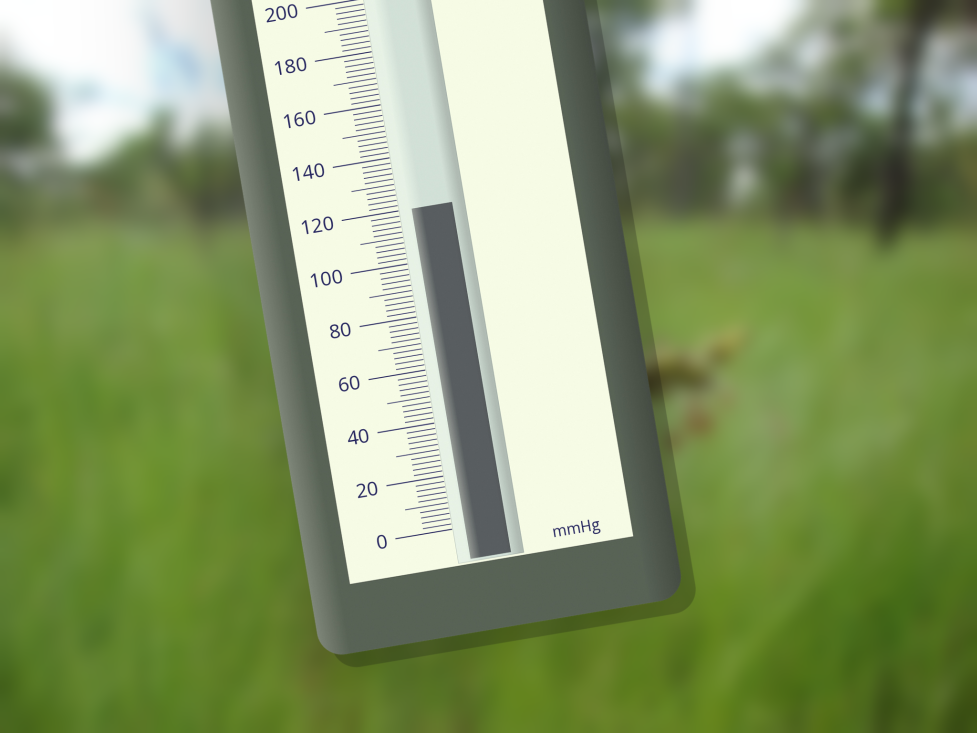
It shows 120 mmHg
